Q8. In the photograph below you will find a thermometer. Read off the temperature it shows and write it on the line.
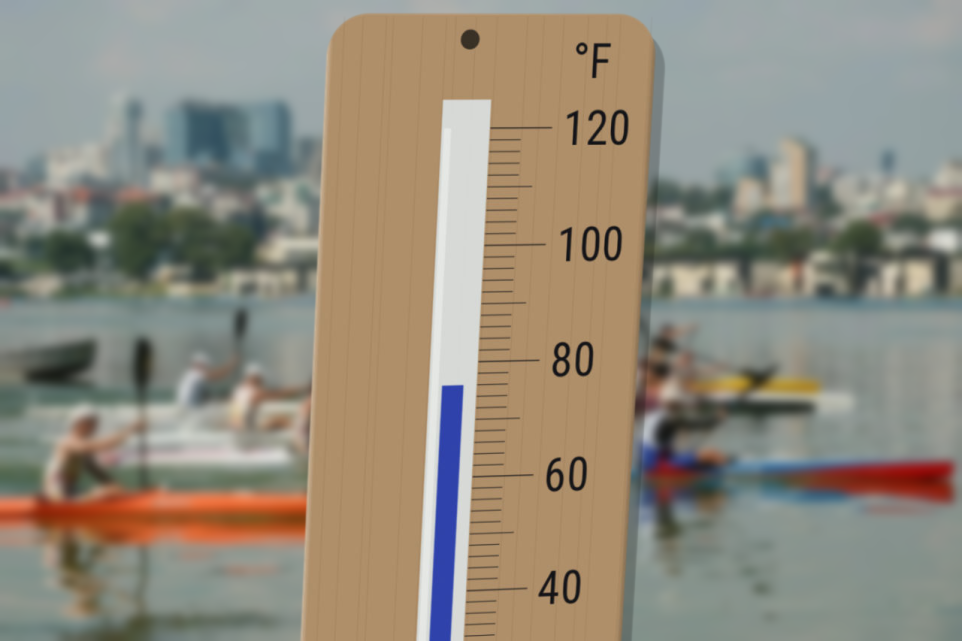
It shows 76 °F
